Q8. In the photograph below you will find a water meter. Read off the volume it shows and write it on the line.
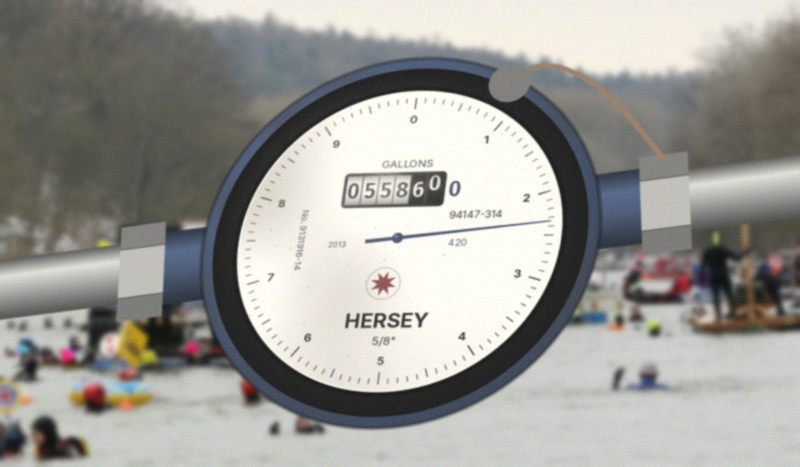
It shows 558602.3 gal
